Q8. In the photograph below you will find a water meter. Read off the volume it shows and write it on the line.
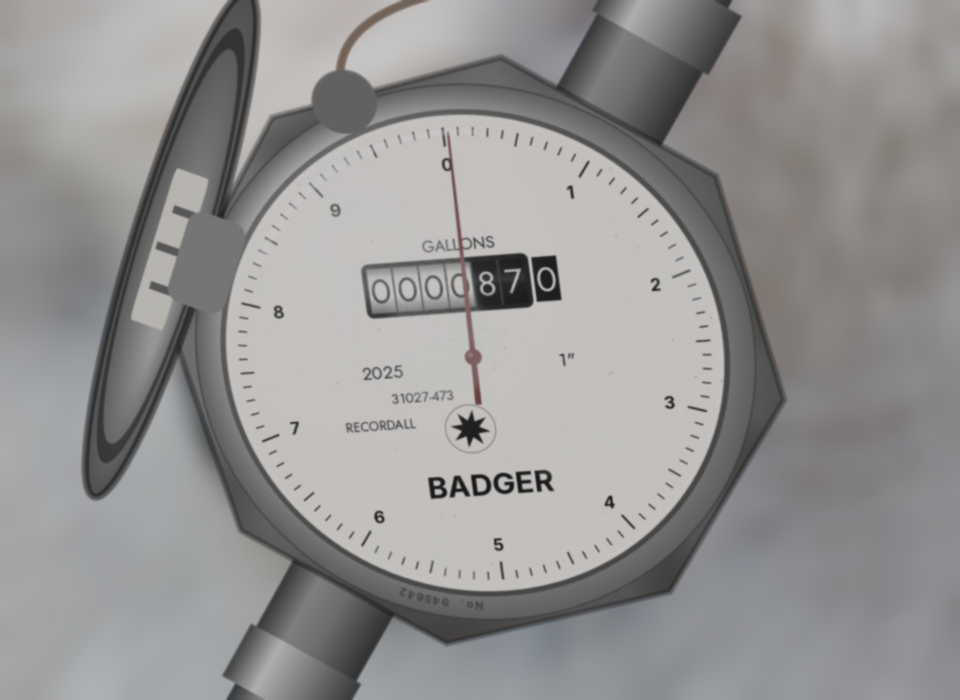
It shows 870.0 gal
